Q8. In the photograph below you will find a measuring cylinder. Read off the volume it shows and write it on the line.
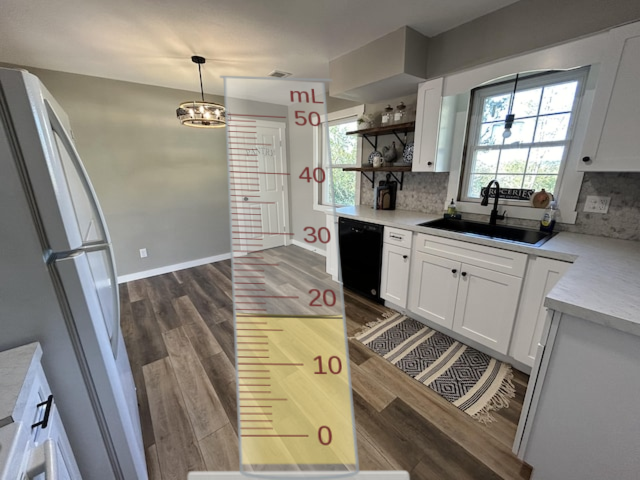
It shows 17 mL
